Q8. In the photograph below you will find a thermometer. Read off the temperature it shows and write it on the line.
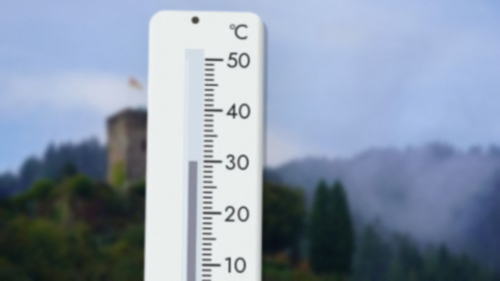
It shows 30 °C
